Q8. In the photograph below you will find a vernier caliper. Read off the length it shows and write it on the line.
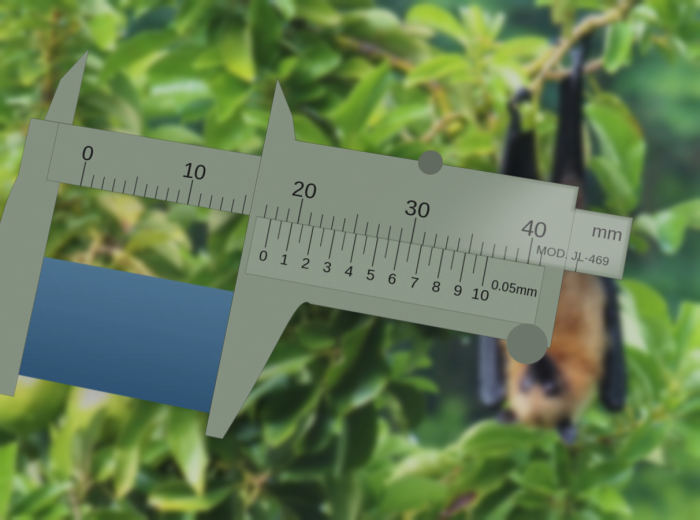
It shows 17.6 mm
